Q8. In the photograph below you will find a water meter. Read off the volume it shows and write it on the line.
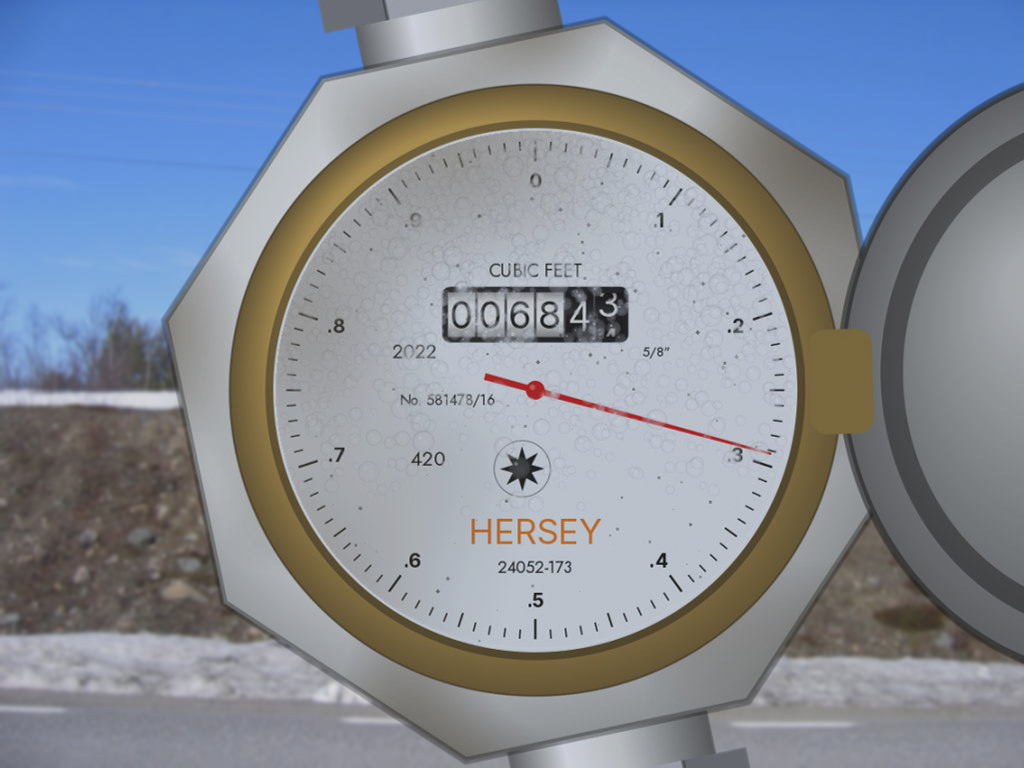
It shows 6843.29 ft³
